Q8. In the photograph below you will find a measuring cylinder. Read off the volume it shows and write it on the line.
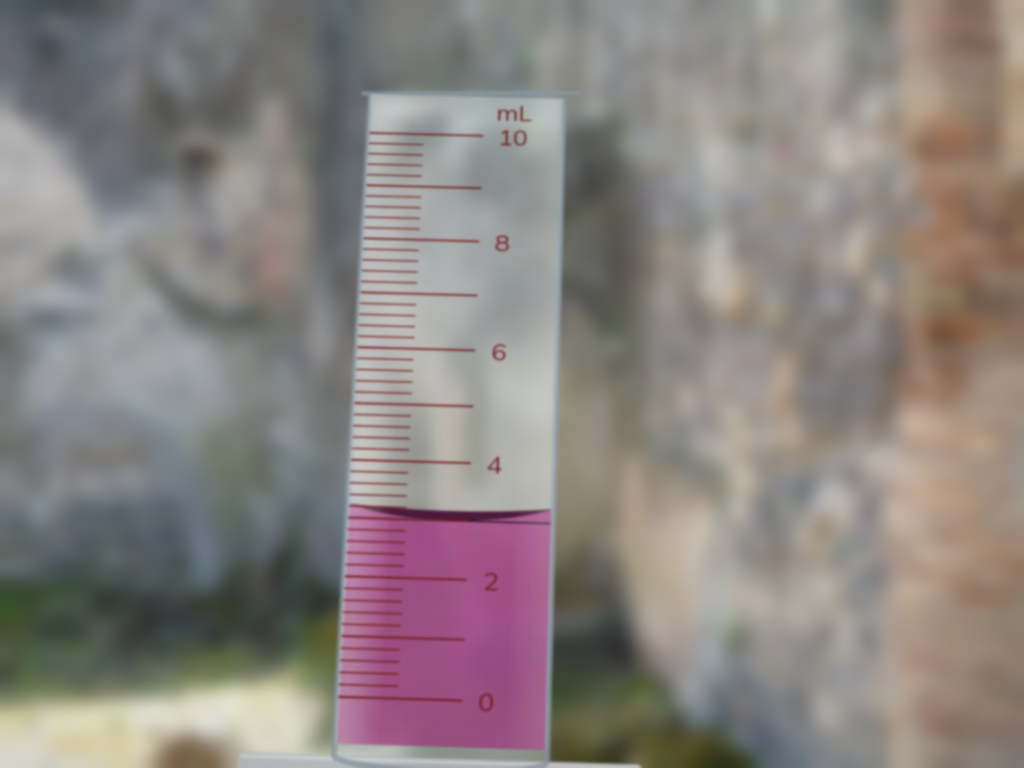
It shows 3 mL
